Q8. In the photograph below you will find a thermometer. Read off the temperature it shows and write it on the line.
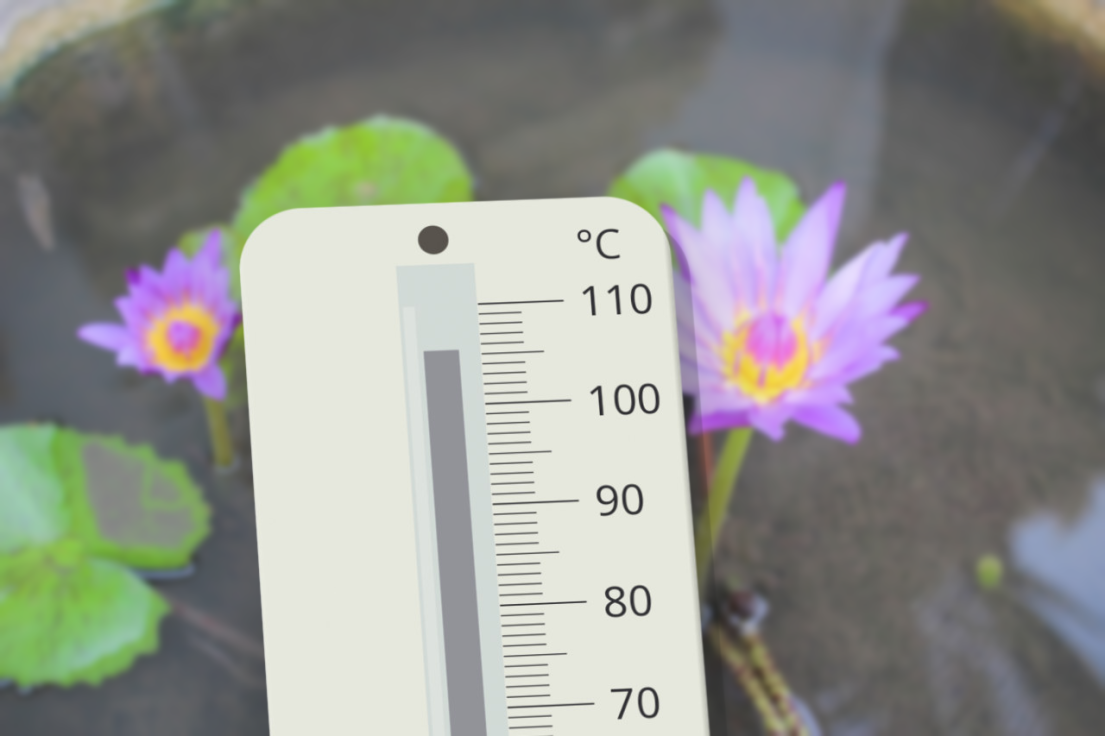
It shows 105.5 °C
